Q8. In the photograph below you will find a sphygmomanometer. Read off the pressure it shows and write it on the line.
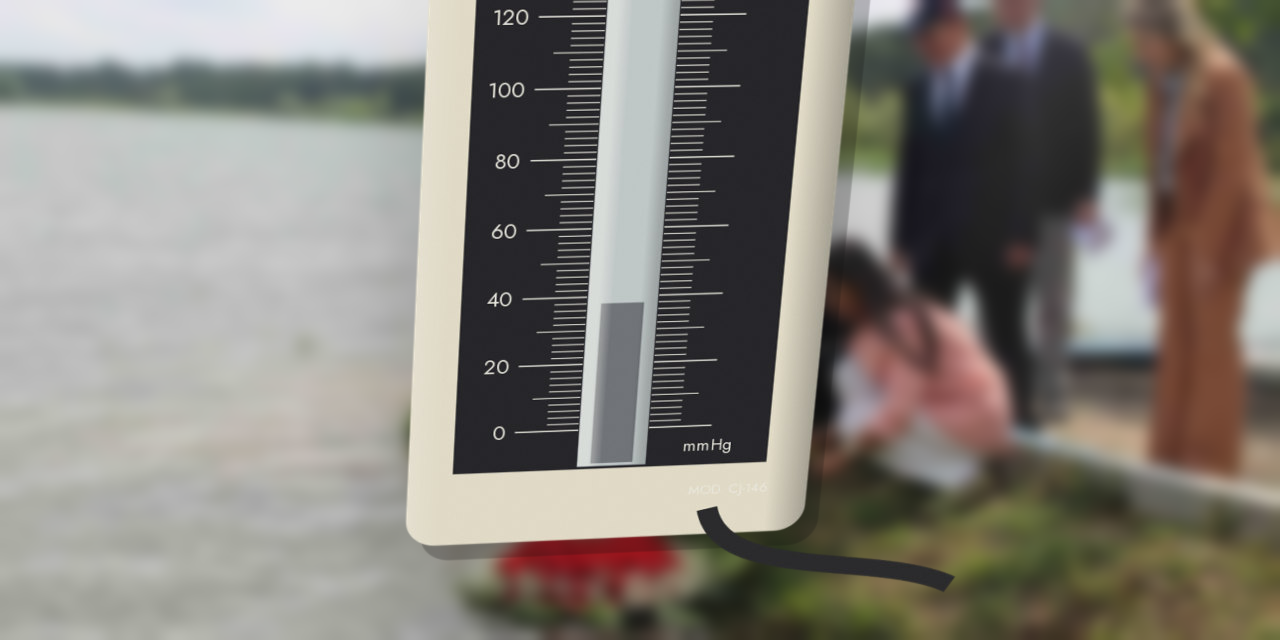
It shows 38 mmHg
